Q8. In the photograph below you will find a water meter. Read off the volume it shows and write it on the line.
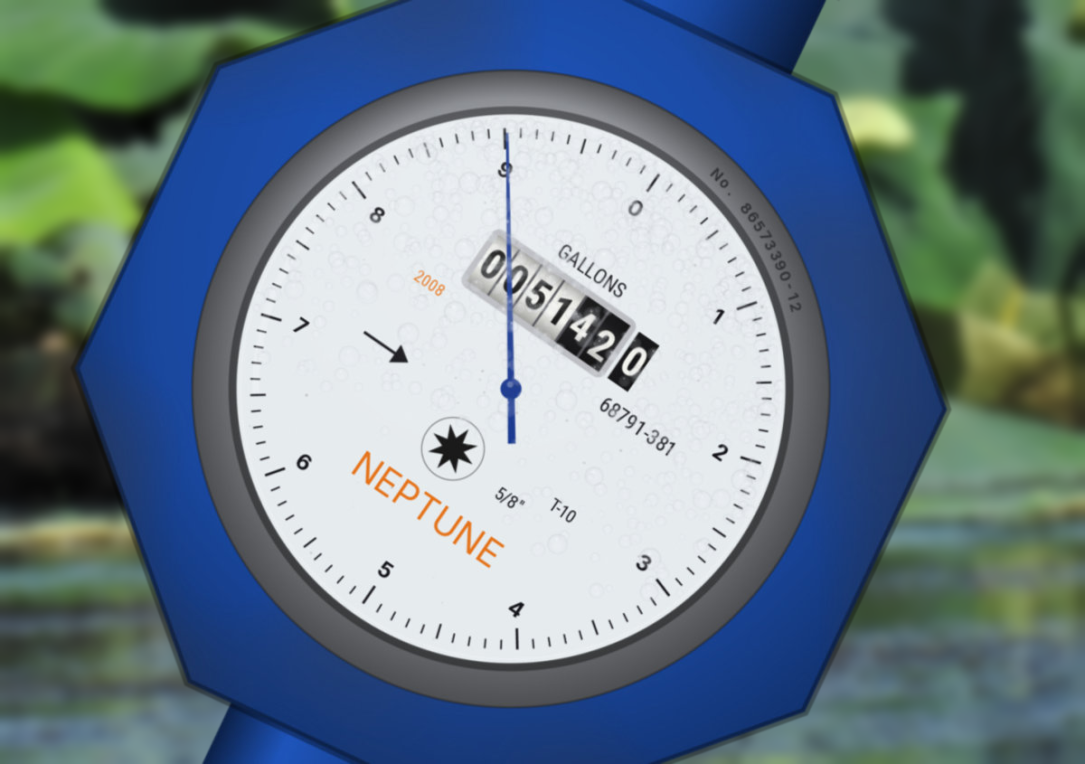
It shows 51419.0 gal
